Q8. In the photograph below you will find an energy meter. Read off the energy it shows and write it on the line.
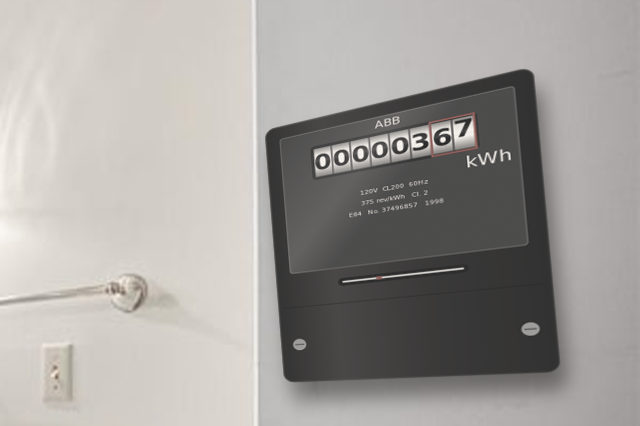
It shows 3.67 kWh
